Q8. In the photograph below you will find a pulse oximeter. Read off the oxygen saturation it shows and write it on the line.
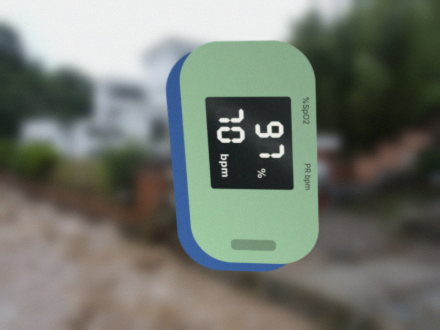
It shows 97 %
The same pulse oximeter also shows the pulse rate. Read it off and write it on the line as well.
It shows 70 bpm
